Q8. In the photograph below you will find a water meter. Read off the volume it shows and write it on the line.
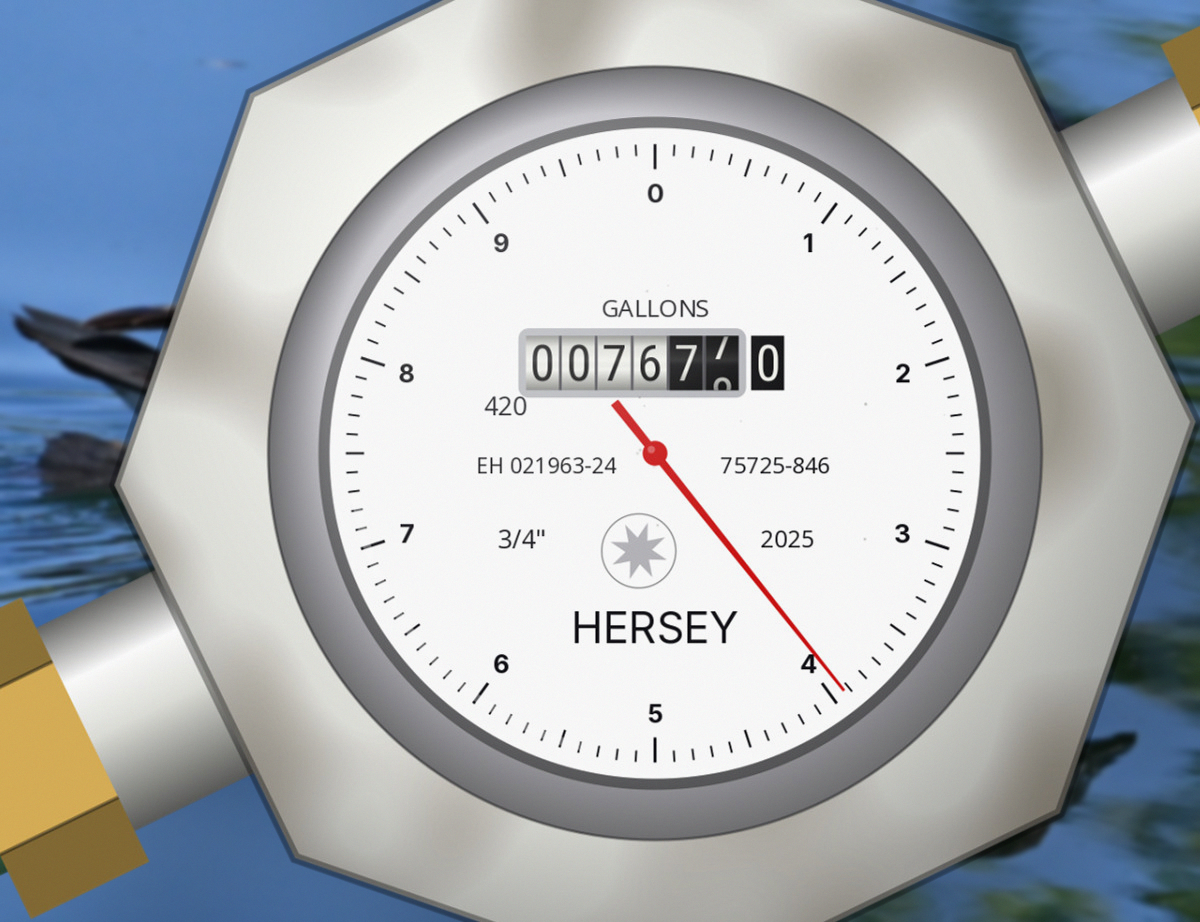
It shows 76773.9 gal
